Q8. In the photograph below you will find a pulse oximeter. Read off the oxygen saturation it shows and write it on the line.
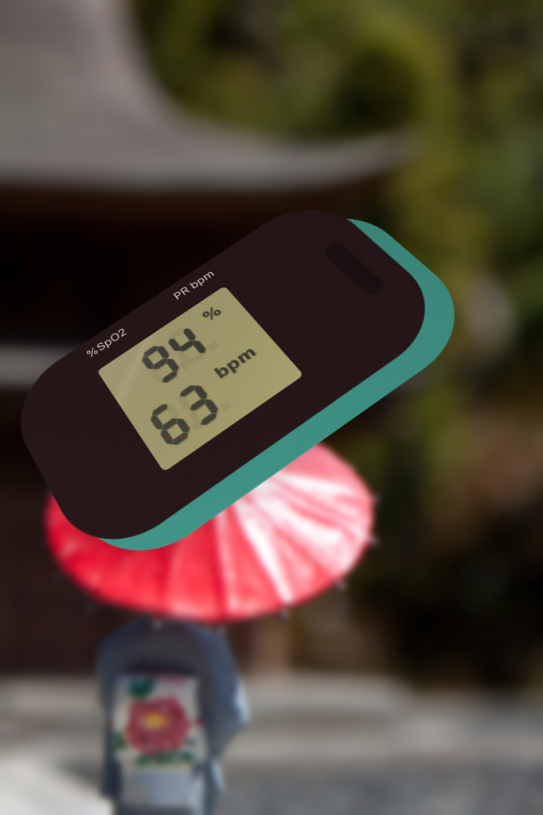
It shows 94 %
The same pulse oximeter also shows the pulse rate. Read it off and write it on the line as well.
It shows 63 bpm
